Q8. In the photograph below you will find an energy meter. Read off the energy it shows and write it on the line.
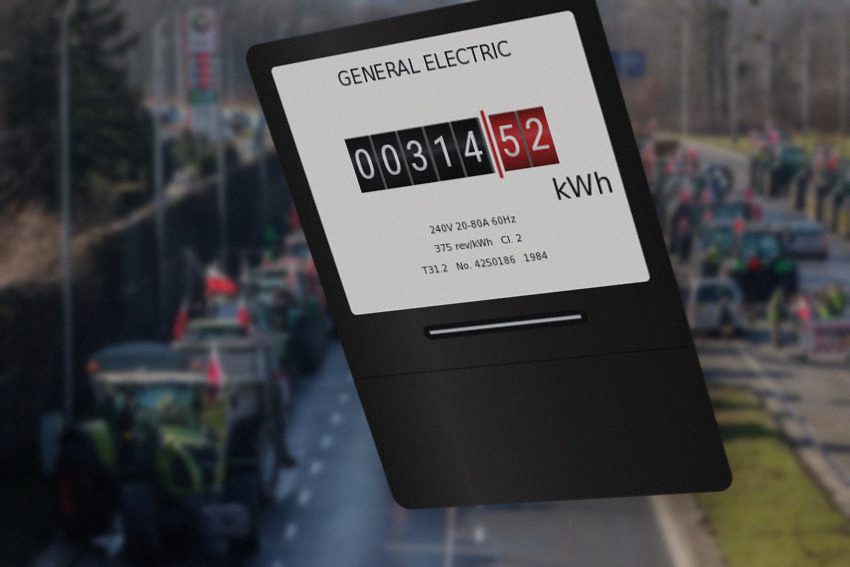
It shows 314.52 kWh
